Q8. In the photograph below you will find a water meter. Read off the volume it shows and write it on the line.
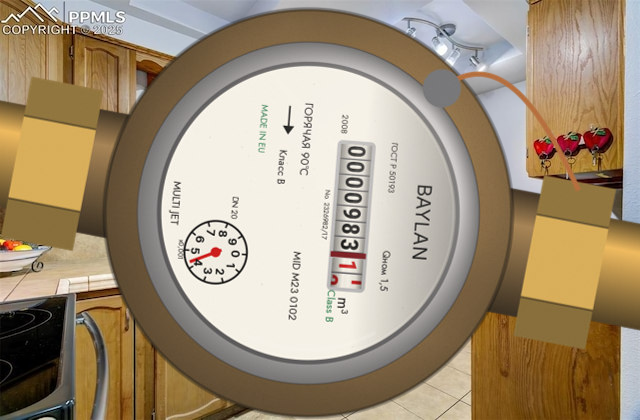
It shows 983.114 m³
